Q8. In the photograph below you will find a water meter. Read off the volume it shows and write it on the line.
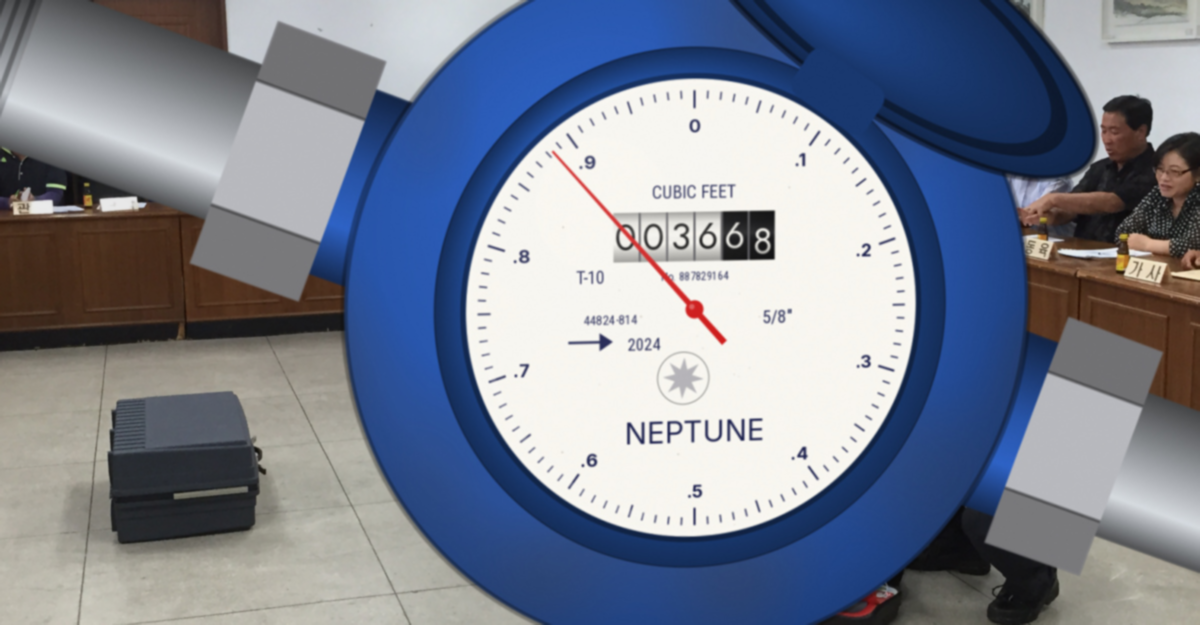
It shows 3667.88 ft³
